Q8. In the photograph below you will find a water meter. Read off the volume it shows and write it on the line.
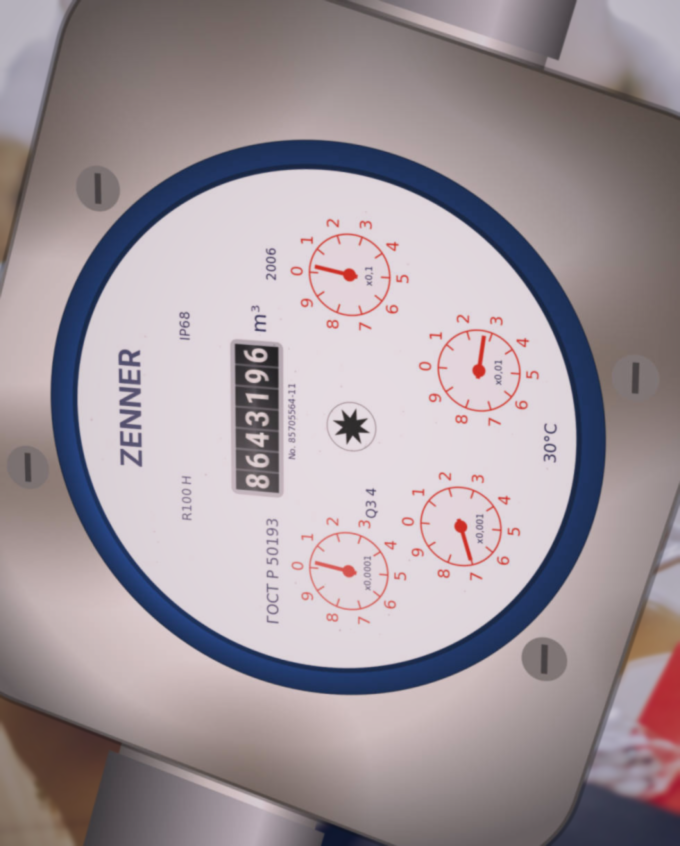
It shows 8643196.0270 m³
